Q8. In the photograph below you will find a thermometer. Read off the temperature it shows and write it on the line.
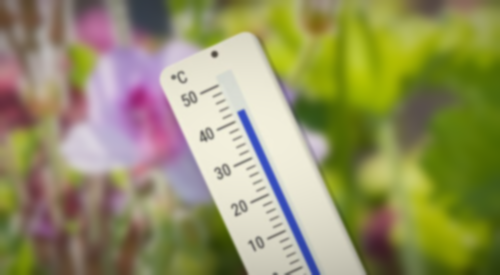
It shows 42 °C
